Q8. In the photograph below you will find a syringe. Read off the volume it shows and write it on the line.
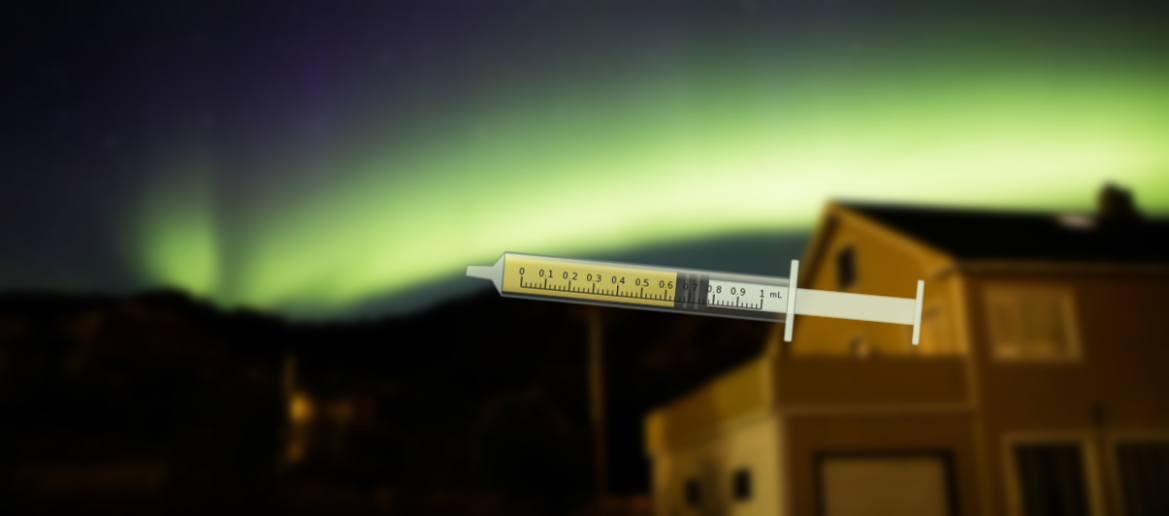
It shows 0.64 mL
